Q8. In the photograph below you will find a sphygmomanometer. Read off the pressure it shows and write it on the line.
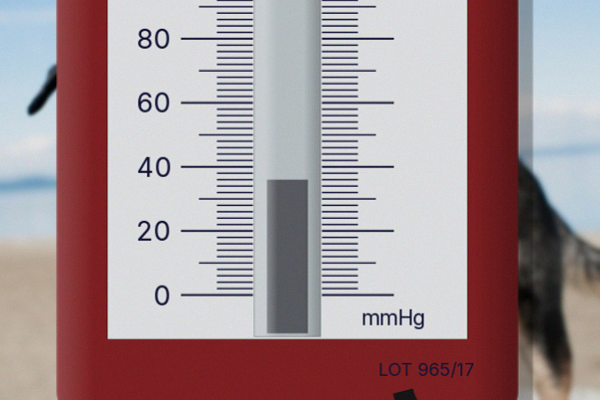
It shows 36 mmHg
